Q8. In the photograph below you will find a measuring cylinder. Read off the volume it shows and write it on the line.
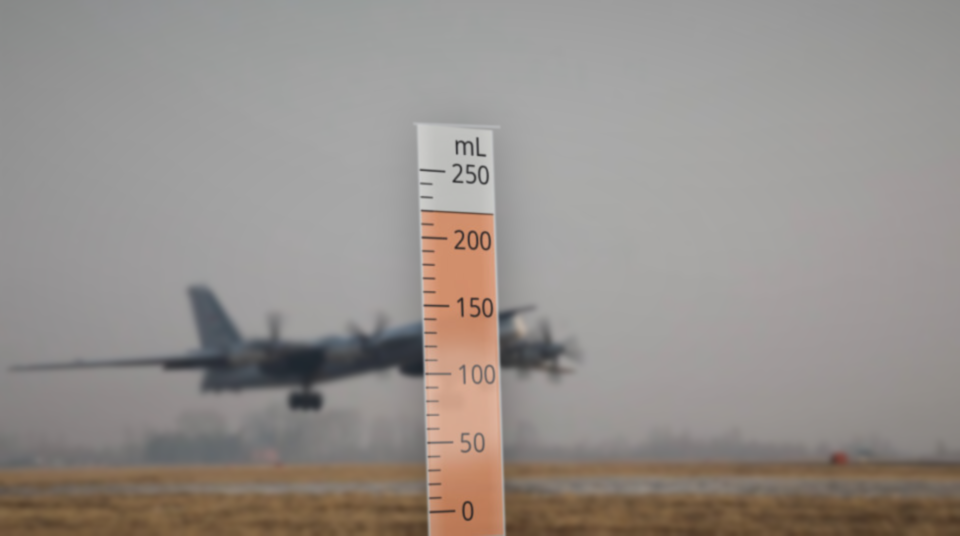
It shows 220 mL
